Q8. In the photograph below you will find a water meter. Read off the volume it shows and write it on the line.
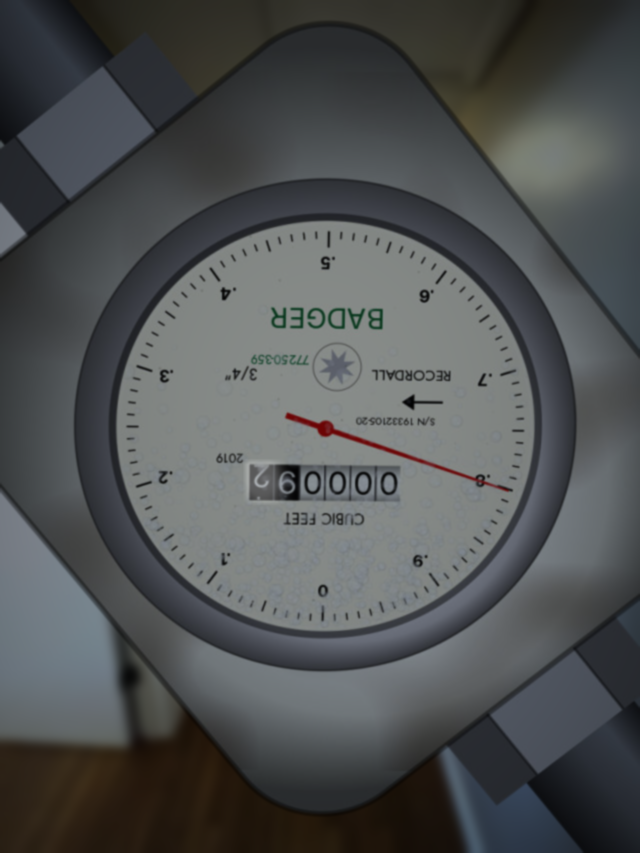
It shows 91.80 ft³
